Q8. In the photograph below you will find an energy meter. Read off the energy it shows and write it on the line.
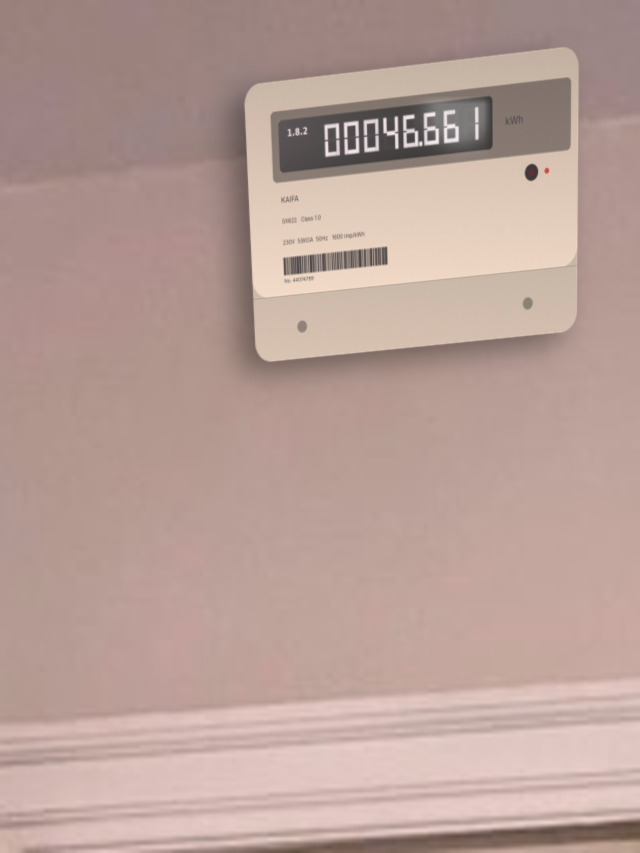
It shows 46.661 kWh
